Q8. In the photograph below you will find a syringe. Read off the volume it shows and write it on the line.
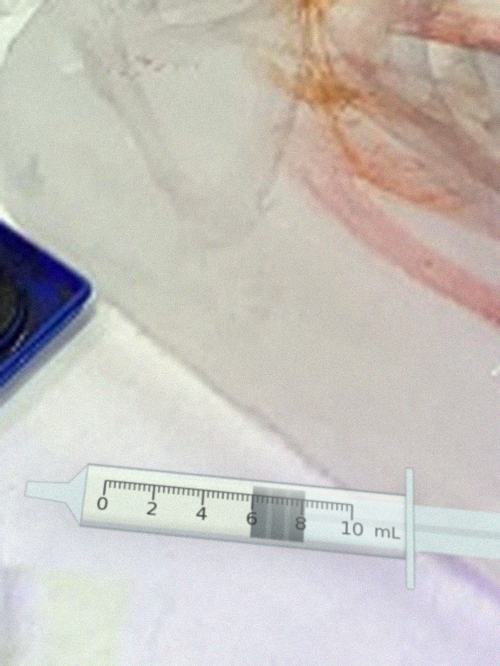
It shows 6 mL
